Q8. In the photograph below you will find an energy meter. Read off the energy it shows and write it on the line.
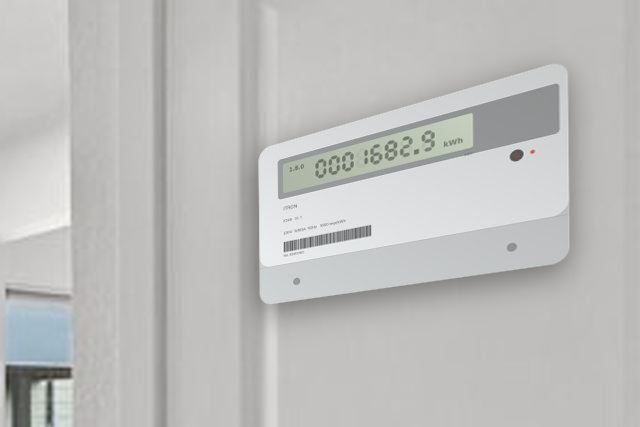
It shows 1682.9 kWh
